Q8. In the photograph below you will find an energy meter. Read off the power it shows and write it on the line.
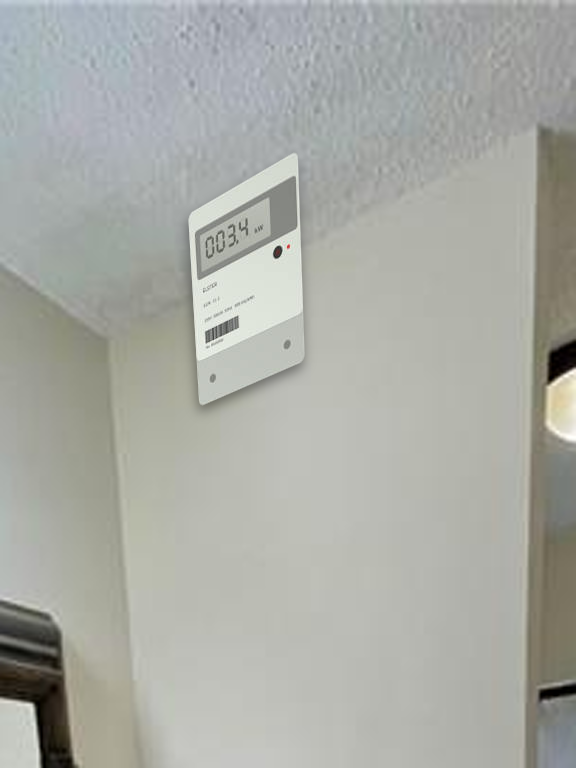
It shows 3.4 kW
